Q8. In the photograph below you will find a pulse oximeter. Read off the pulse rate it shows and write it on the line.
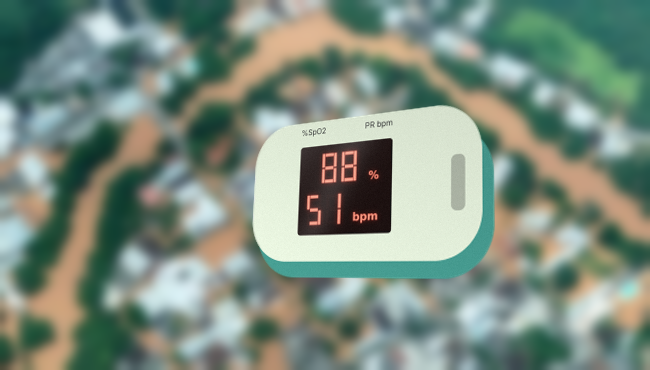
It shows 51 bpm
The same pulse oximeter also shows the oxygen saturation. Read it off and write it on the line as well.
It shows 88 %
